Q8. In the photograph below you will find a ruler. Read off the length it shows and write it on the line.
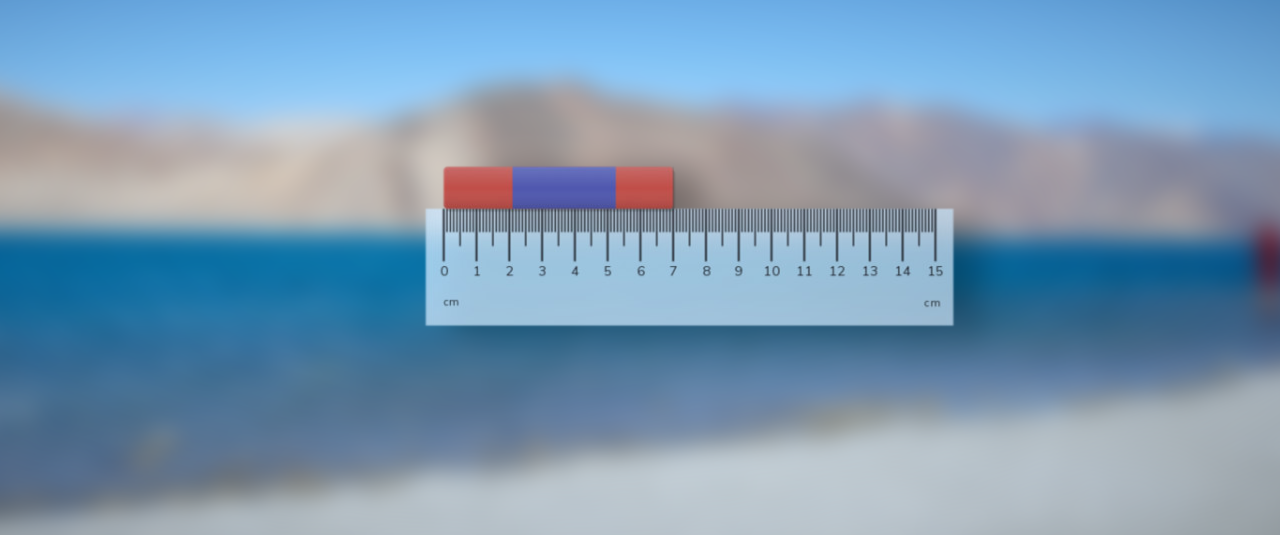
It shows 7 cm
